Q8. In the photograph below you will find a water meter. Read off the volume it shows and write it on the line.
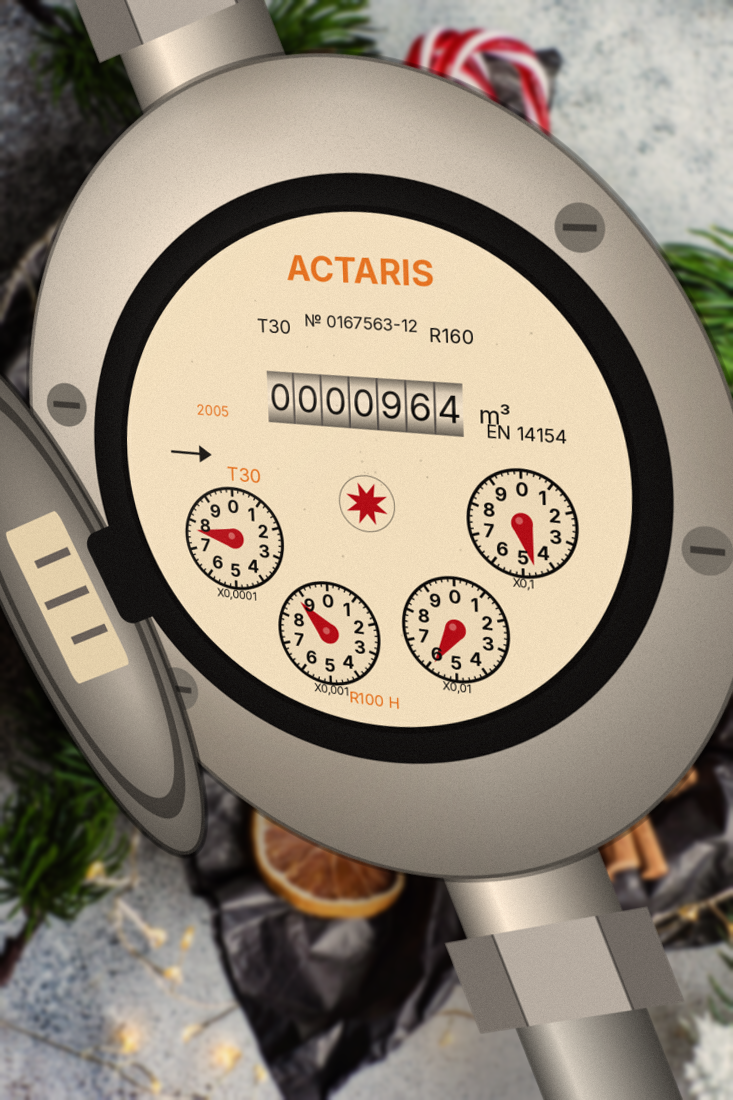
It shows 964.4587 m³
